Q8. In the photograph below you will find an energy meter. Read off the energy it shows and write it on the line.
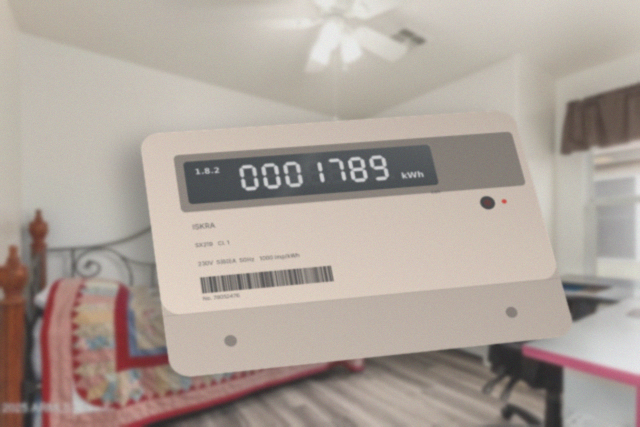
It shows 1789 kWh
